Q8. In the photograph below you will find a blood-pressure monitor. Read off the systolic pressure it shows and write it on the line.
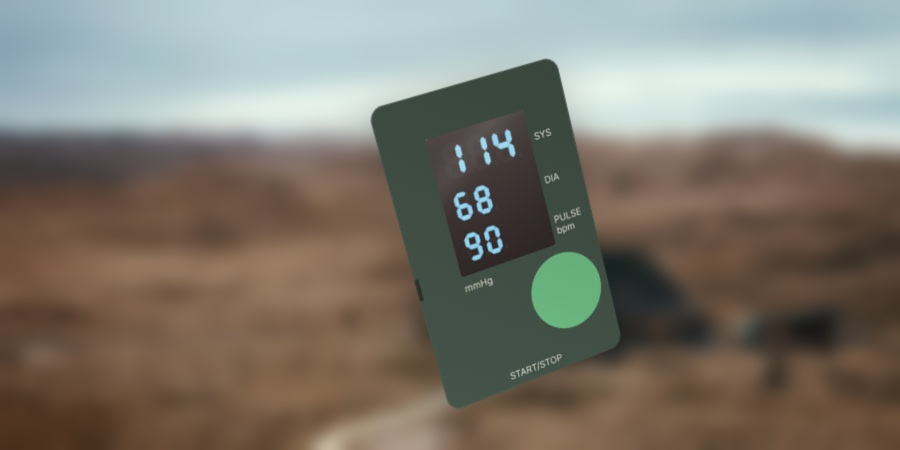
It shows 114 mmHg
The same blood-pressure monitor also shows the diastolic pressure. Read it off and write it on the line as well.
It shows 68 mmHg
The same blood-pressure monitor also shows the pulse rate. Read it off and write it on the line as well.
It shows 90 bpm
